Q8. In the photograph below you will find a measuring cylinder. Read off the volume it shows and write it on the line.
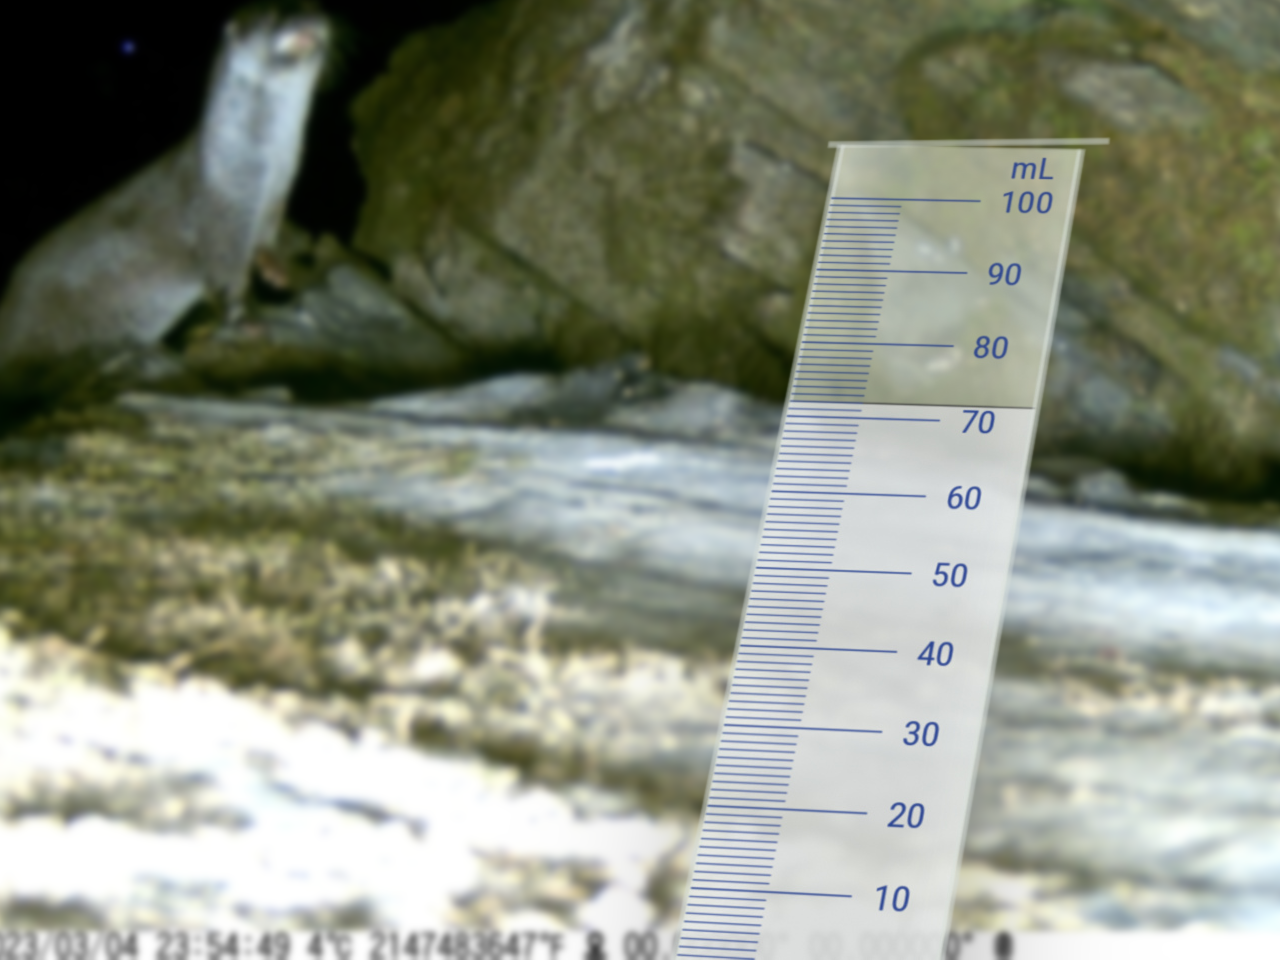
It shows 72 mL
